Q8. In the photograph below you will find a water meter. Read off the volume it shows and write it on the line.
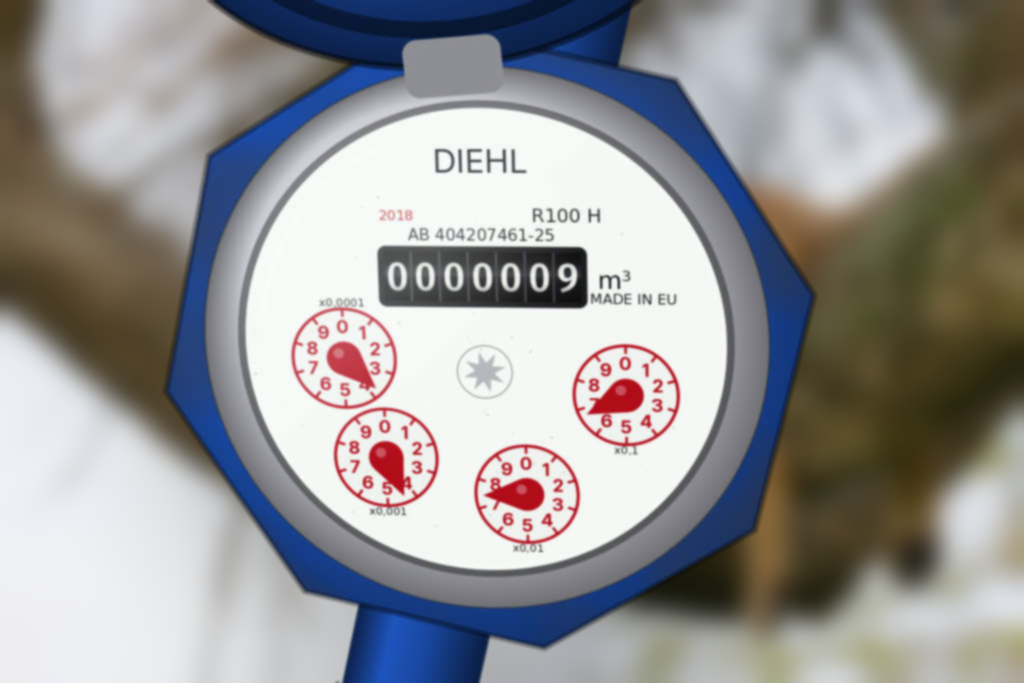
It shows 9.6743 m³
